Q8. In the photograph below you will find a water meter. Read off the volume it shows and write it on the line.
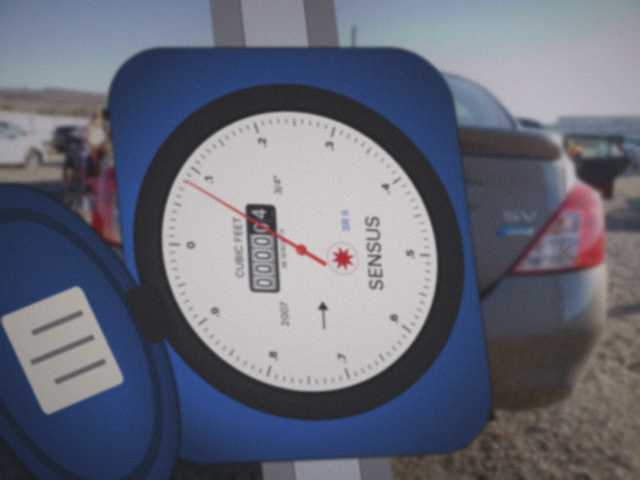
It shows 4.08 ft³
